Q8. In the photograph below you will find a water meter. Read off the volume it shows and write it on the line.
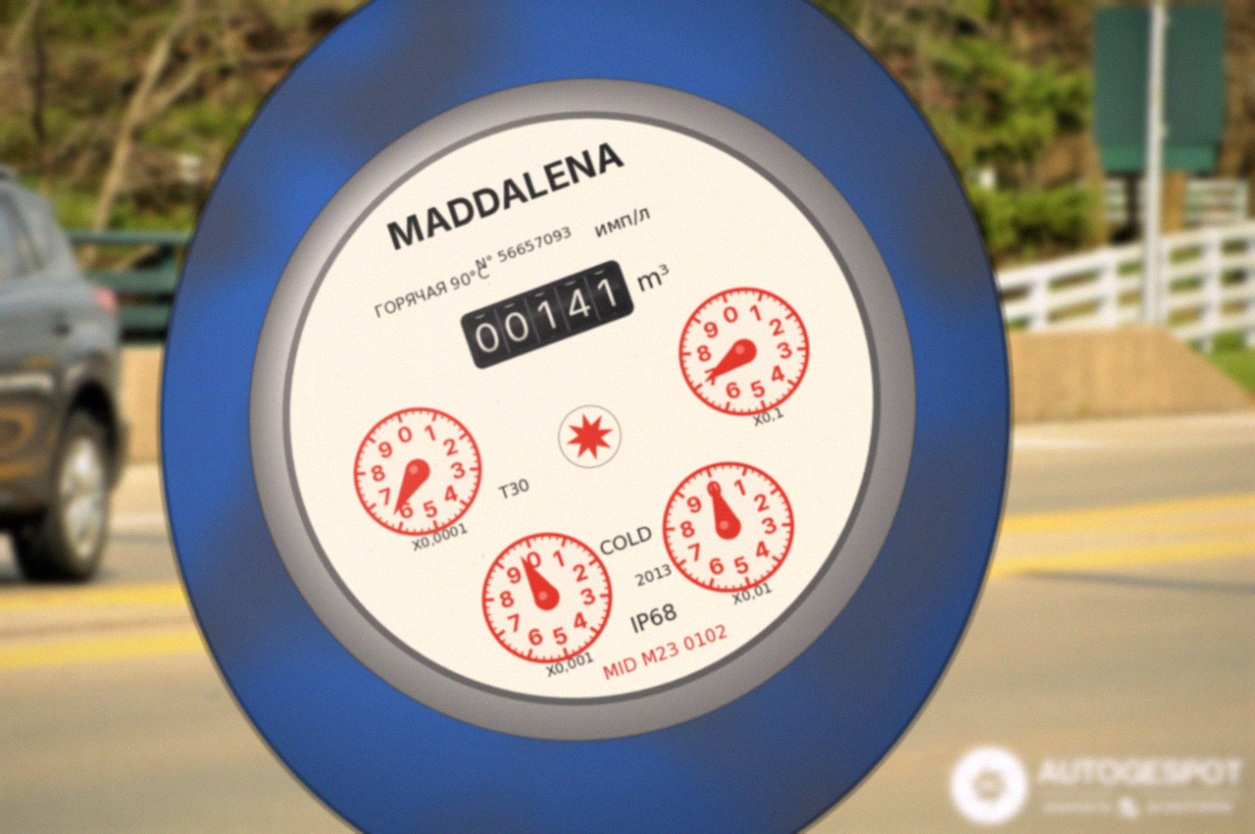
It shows 141.6996 m³
